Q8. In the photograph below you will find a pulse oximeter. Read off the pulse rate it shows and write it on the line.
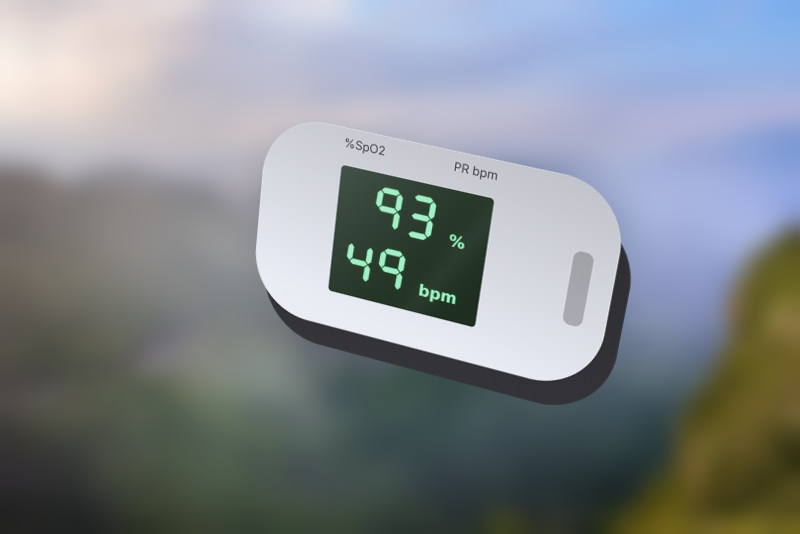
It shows 49 bpm
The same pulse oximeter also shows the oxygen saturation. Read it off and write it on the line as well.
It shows 93 %
